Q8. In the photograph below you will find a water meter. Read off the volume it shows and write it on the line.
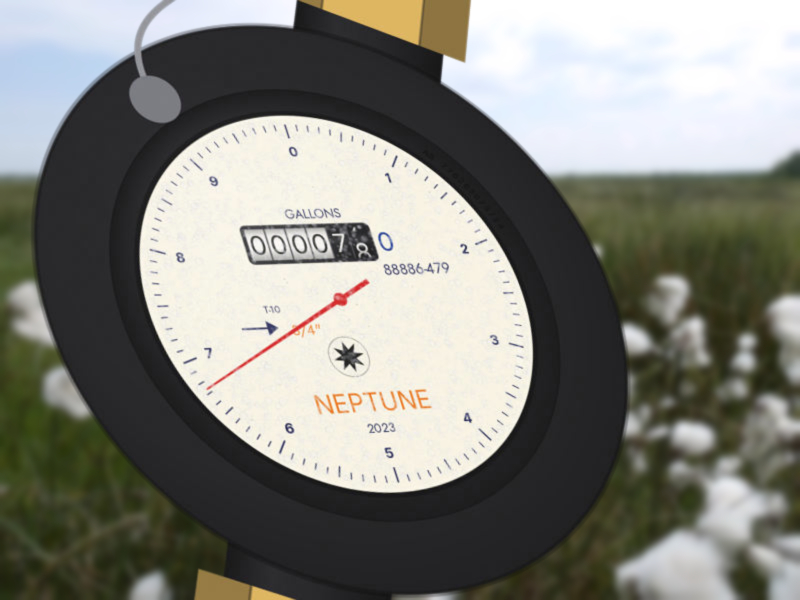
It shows 776.7 gal
